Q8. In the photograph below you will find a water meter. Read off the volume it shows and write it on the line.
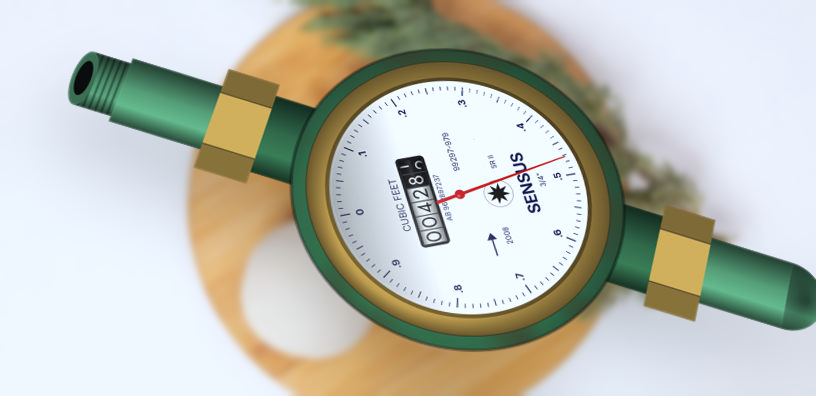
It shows 4281.47 ft³
